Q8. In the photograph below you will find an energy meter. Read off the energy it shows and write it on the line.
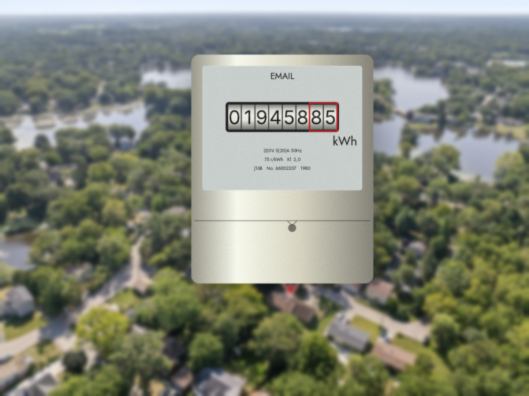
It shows 19458.85 kWh
